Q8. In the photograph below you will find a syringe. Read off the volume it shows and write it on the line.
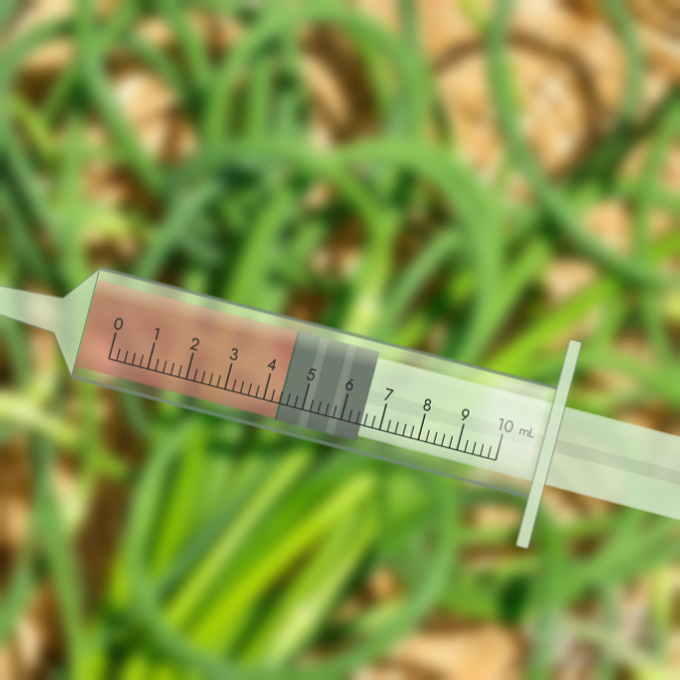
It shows 4.4 mL
